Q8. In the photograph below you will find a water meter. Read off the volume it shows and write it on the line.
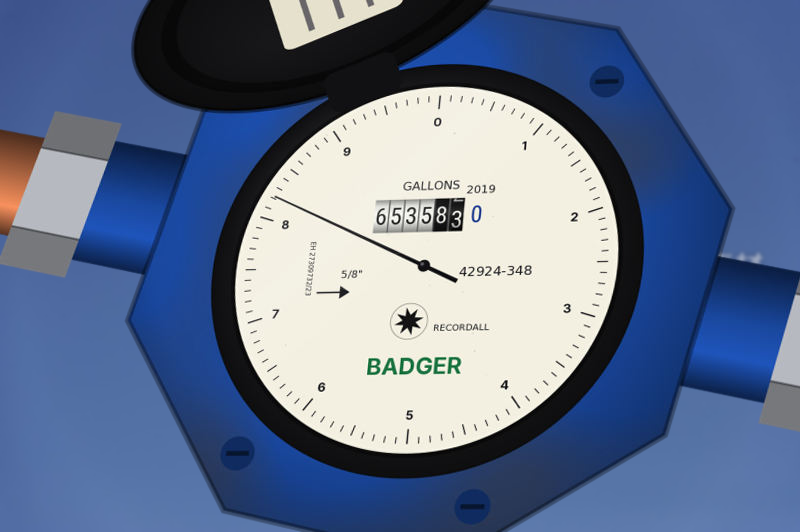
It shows 6535828.2 gal
